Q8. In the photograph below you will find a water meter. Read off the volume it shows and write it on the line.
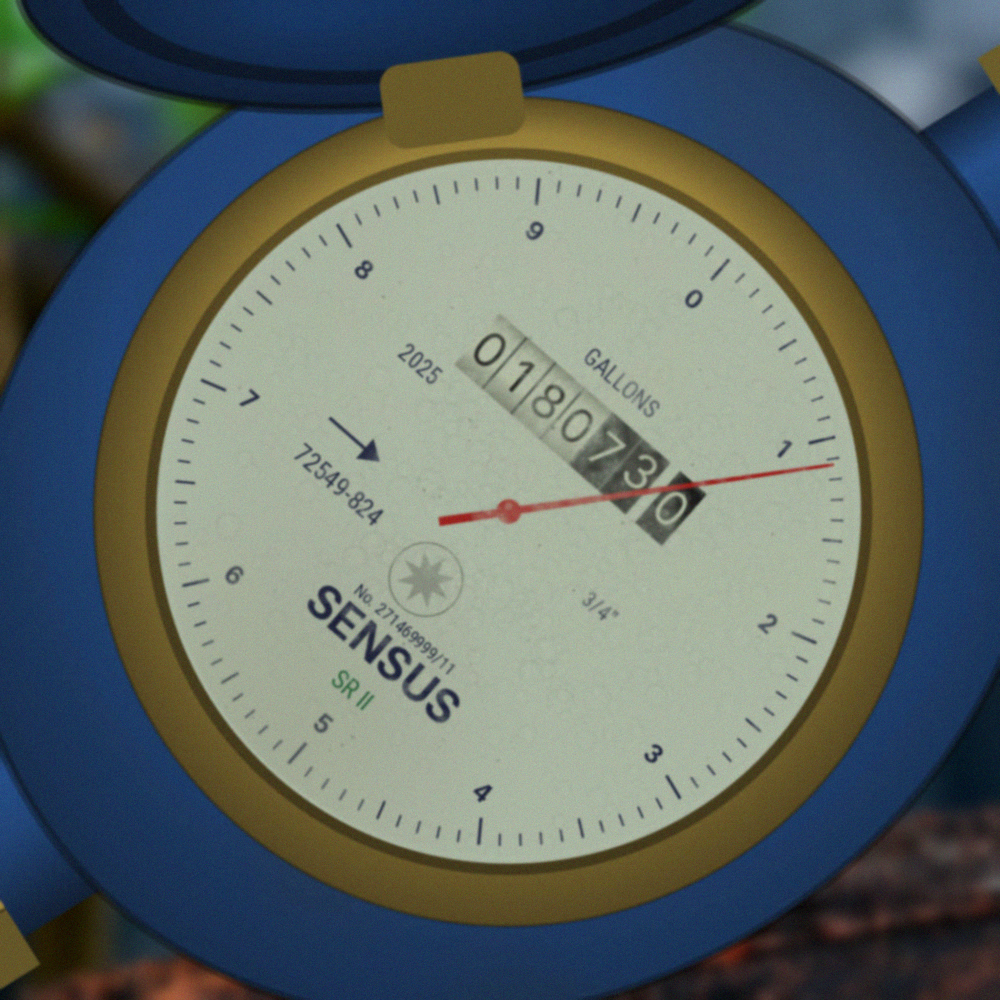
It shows 180731.1 gal
